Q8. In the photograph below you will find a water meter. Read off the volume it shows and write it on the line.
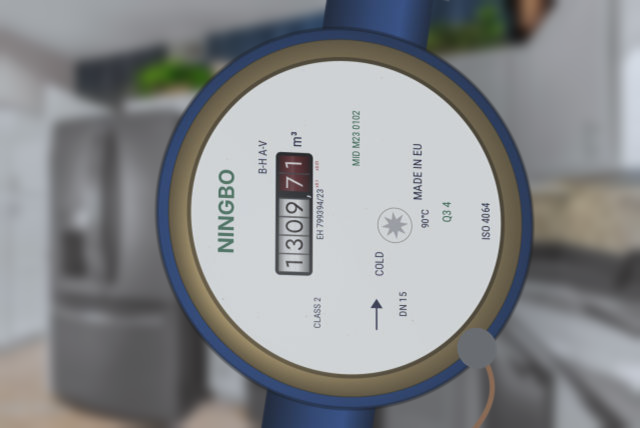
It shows 1309.71 m³
